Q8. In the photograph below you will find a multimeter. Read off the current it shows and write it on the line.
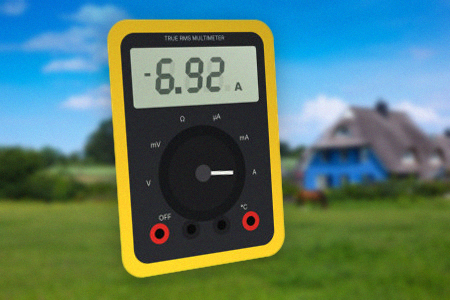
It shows -6.92 A
